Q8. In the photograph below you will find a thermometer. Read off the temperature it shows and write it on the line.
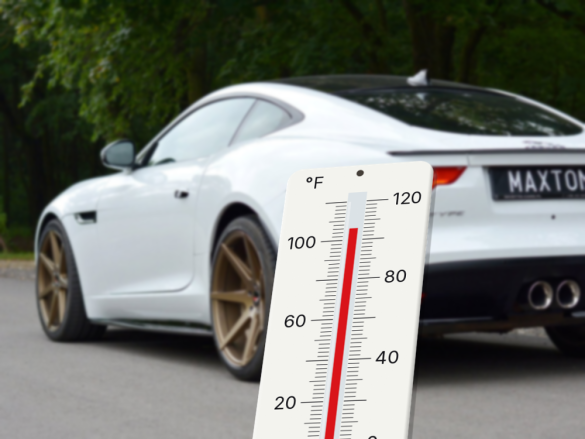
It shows 106 °F
